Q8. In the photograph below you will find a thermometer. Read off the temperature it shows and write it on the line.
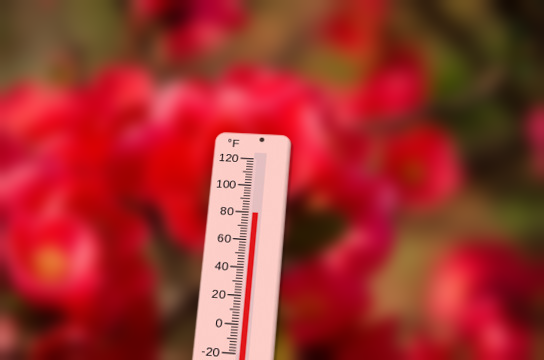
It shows 80 °F
